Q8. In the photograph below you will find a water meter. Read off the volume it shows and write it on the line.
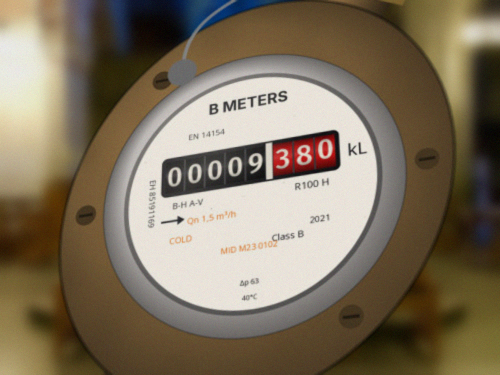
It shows 9.380 kL
